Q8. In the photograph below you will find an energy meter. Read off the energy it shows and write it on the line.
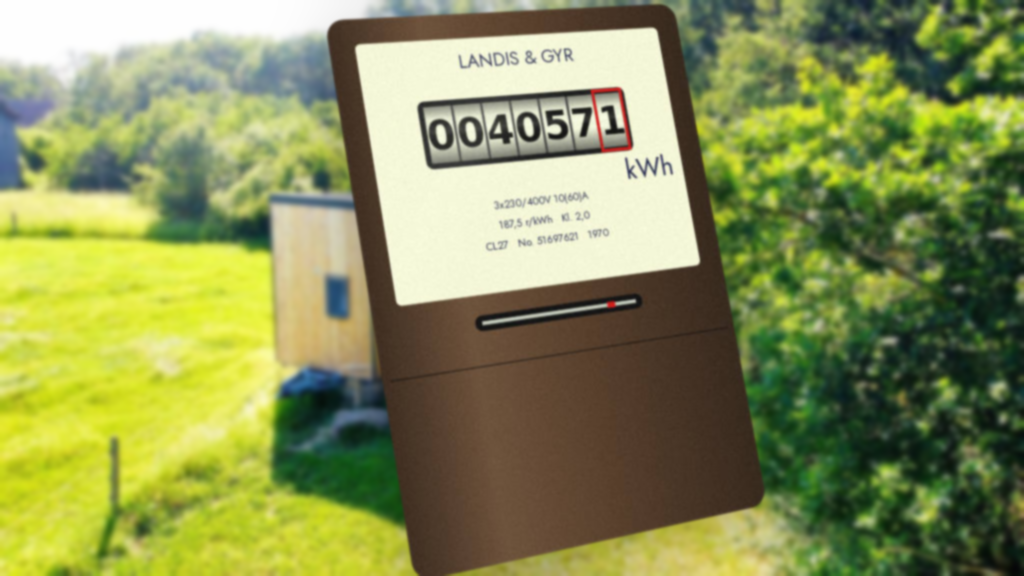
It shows 4057.1 kWh
